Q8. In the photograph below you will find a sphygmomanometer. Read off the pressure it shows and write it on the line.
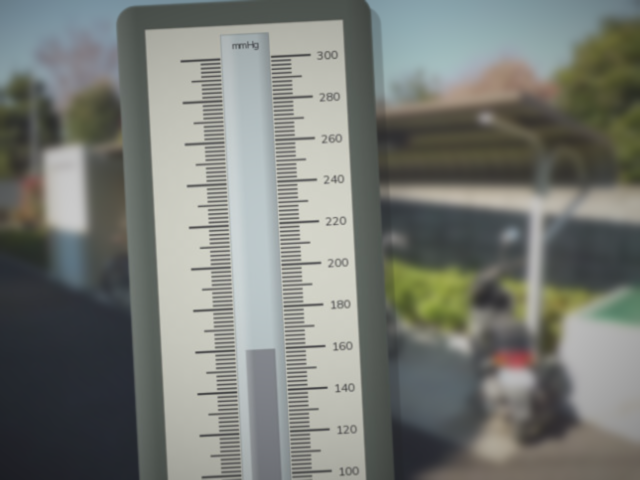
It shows 160 mmHg
